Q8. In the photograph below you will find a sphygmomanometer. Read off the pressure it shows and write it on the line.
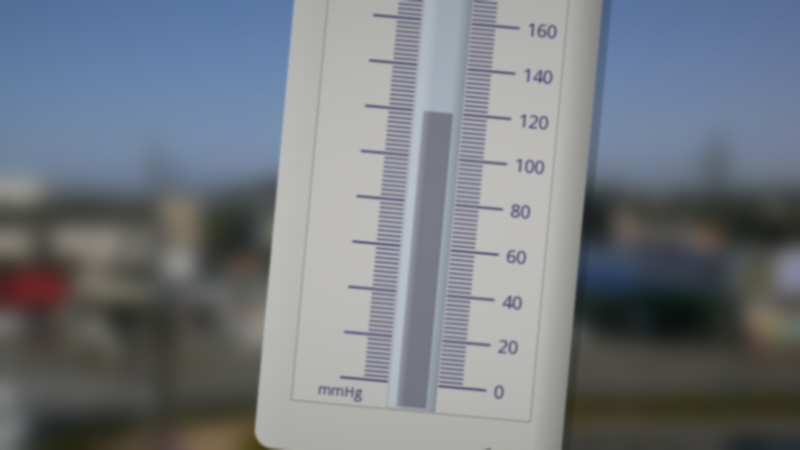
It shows 120 mmHg
